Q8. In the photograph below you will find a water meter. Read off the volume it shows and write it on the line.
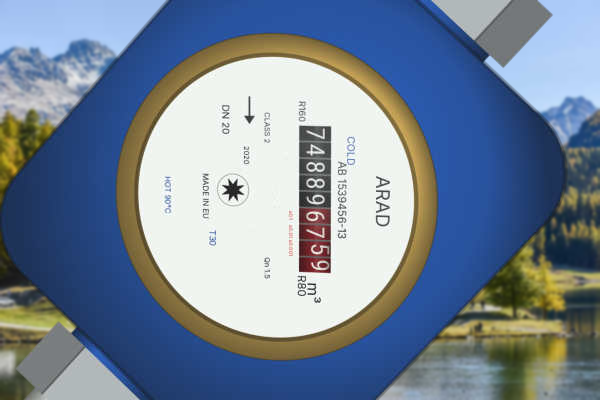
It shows 74889.6759 m³
